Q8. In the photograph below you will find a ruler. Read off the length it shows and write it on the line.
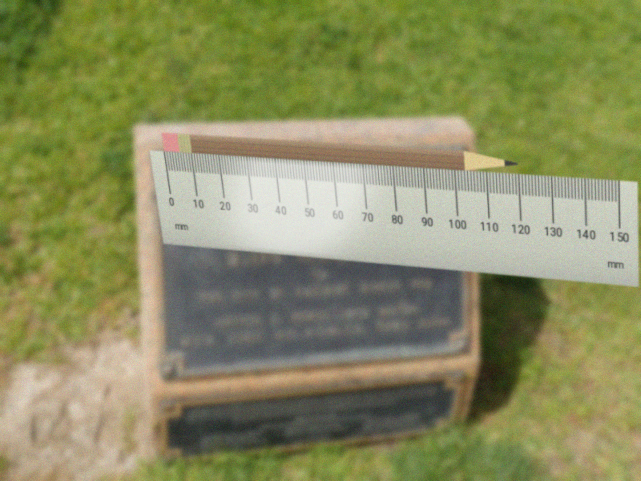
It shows 120 mm
